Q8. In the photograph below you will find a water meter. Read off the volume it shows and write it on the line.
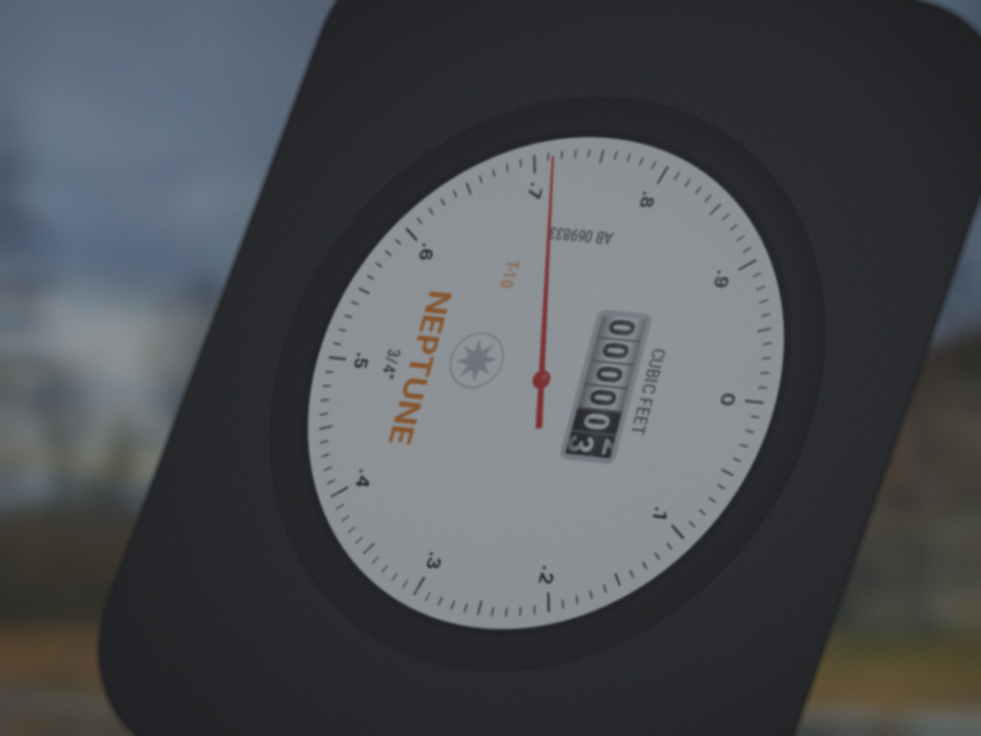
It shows 2.71 ft³
